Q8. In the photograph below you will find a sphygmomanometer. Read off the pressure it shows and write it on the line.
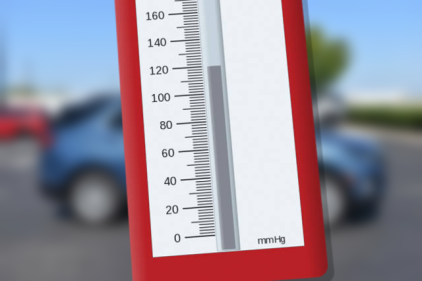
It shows 120 mmHg
